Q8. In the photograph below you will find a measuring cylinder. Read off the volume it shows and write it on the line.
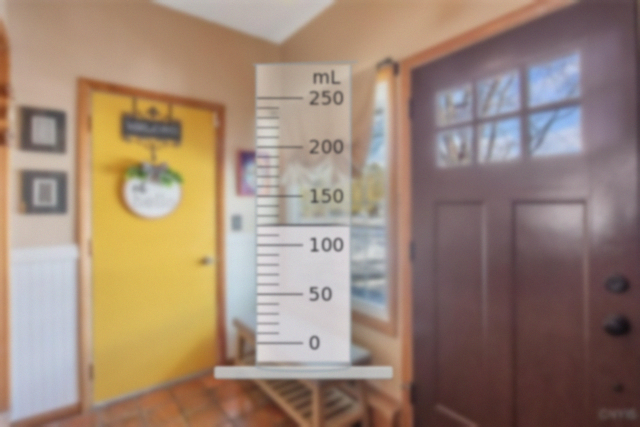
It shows 120 mL
